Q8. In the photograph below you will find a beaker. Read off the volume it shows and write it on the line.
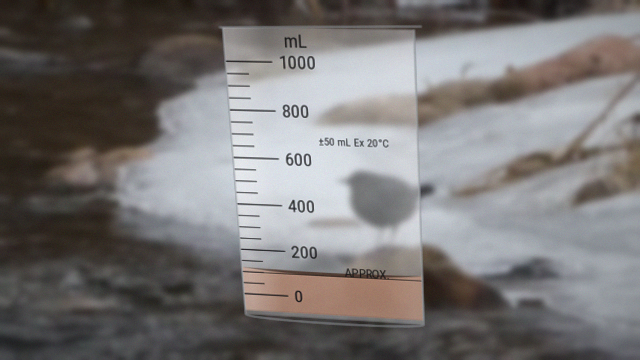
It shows 100 mL
